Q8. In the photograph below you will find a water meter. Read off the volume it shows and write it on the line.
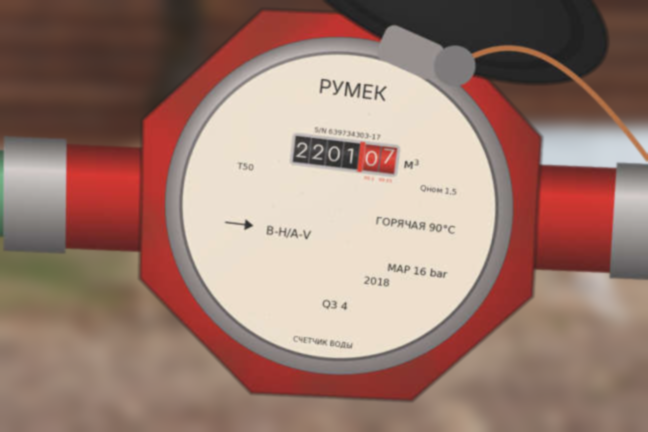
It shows 2201.07 m³
